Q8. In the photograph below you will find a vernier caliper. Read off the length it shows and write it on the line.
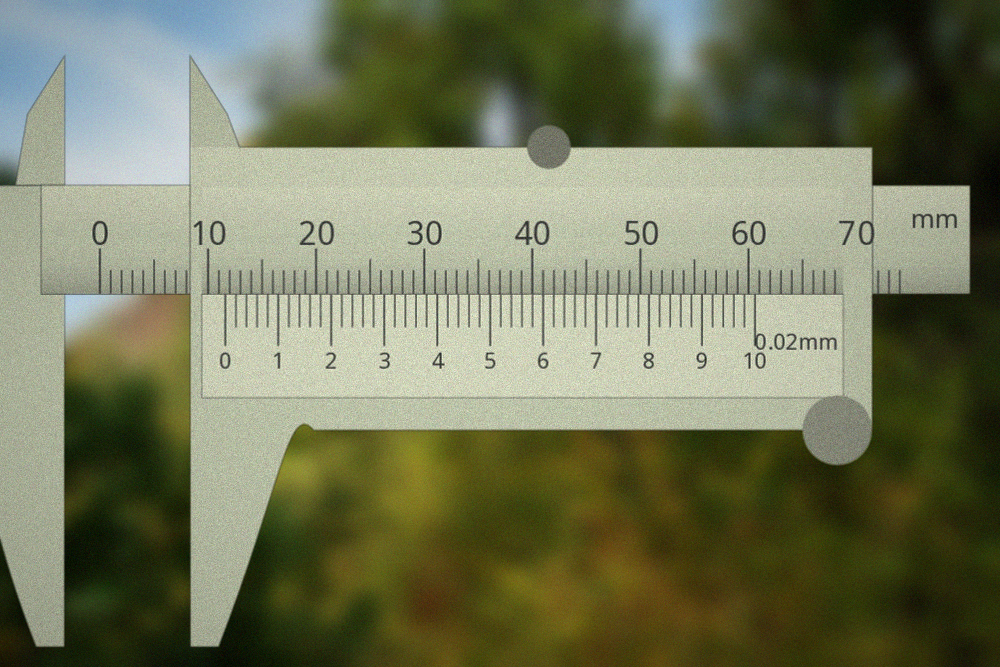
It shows 11.6 mm
